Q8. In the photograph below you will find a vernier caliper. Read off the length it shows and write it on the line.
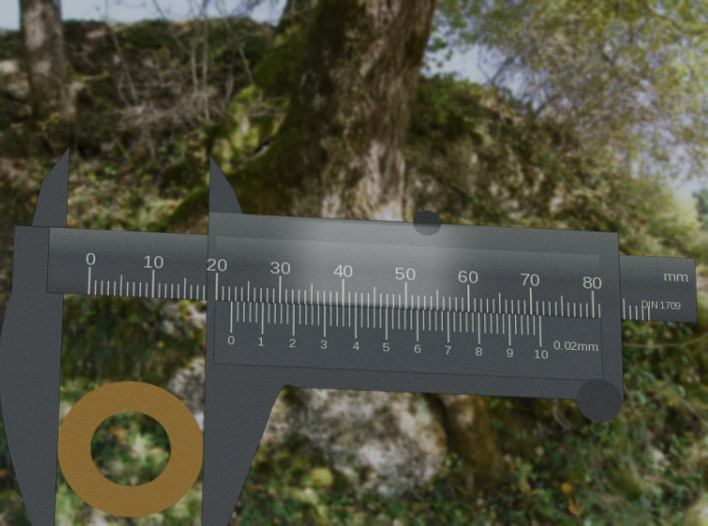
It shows 22.4 mm
